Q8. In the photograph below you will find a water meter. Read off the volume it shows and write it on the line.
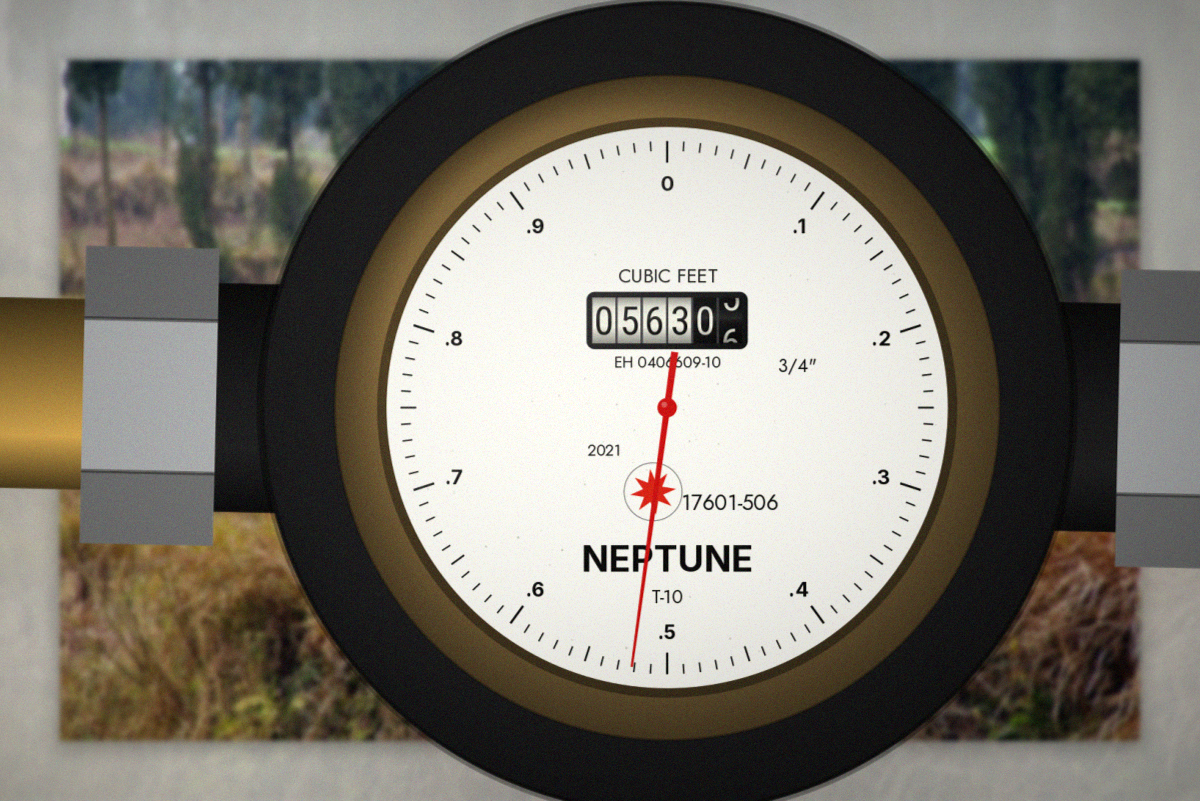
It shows 56305.52 ft³
